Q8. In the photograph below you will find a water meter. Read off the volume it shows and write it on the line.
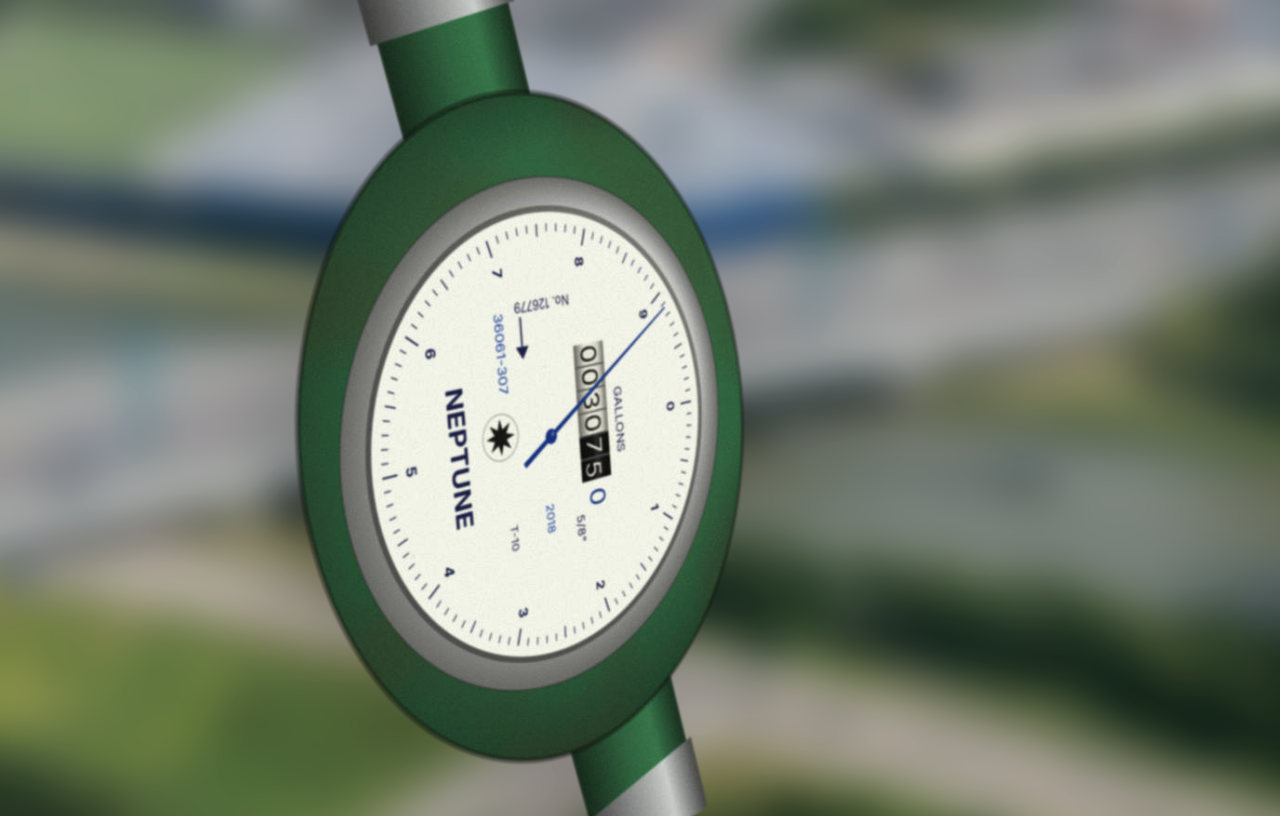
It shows 30749.1 gal
